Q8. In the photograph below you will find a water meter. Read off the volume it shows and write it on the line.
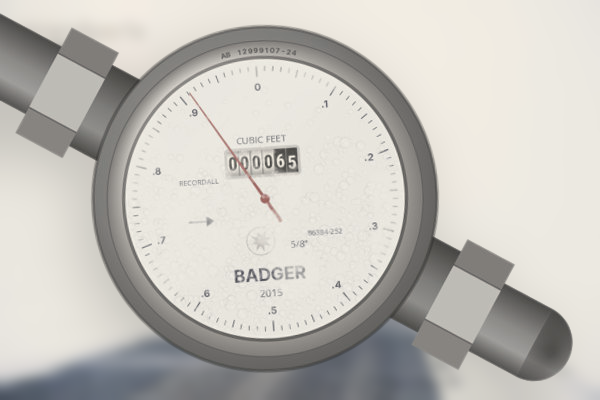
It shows 64.91 ft³
